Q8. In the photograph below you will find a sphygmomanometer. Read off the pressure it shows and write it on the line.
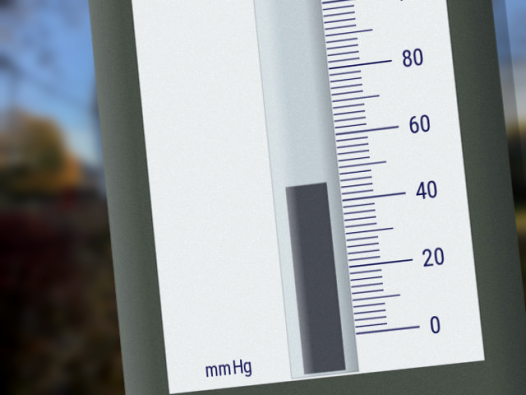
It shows 46 mmHg
